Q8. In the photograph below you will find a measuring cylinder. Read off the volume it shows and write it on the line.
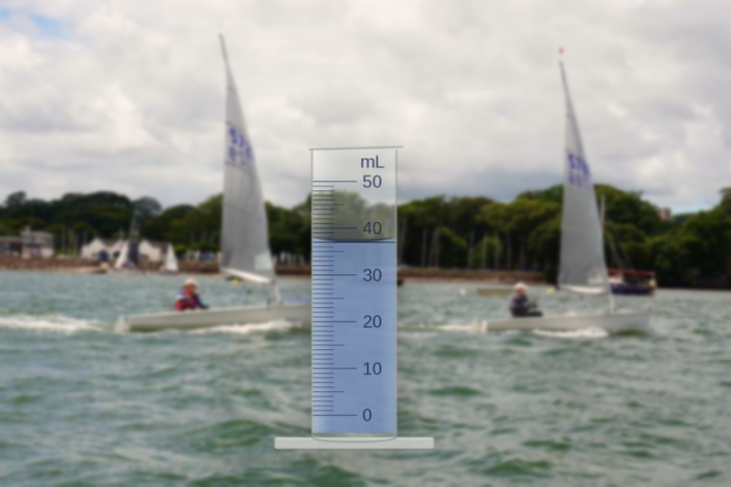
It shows 37 mL
